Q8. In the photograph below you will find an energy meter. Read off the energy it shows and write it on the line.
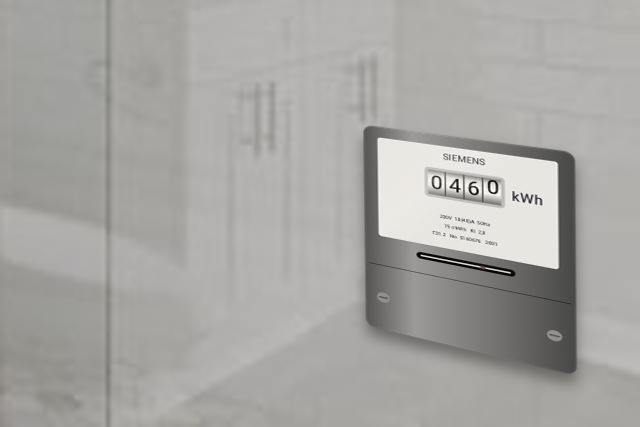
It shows 460 kWh
